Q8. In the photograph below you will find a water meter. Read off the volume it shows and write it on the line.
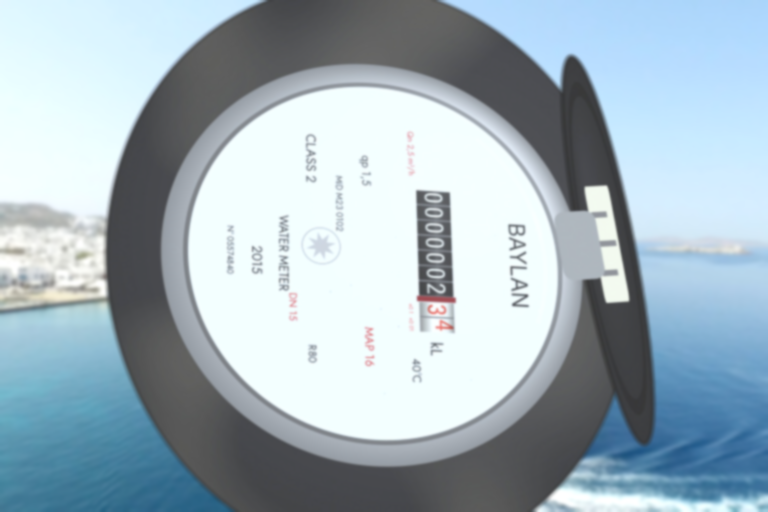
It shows 2.34 kL
